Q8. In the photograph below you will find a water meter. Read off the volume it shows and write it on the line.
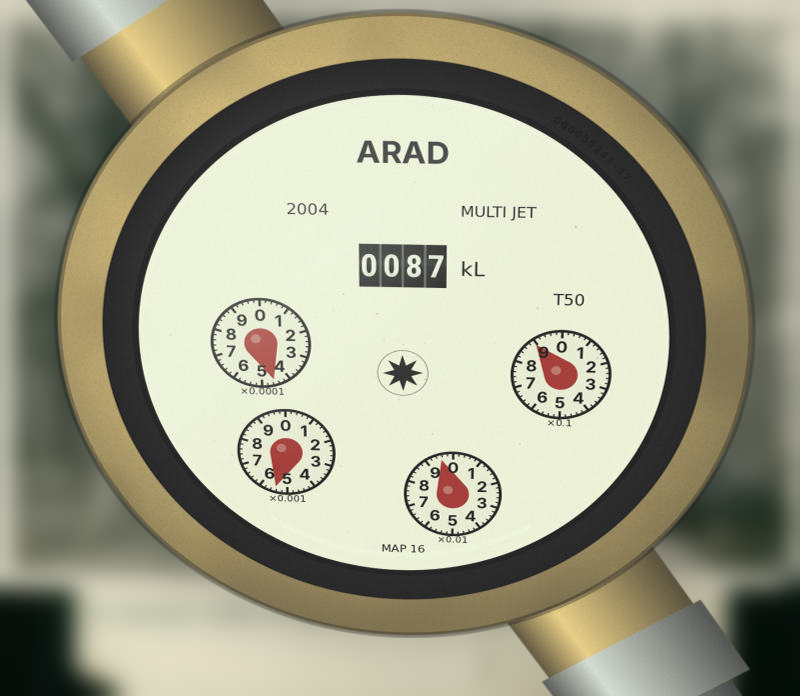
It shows 87.8954 kL
